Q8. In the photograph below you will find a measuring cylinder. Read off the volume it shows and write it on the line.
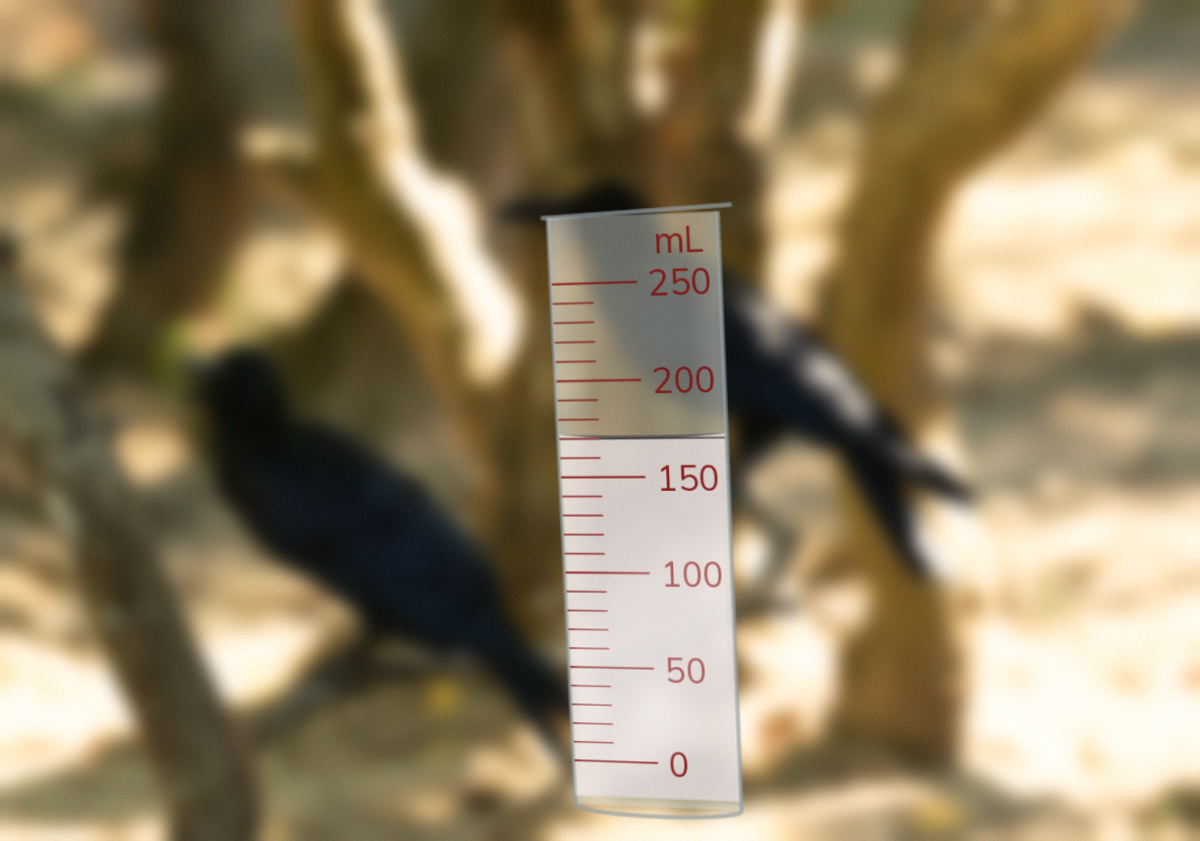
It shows 170 mL
